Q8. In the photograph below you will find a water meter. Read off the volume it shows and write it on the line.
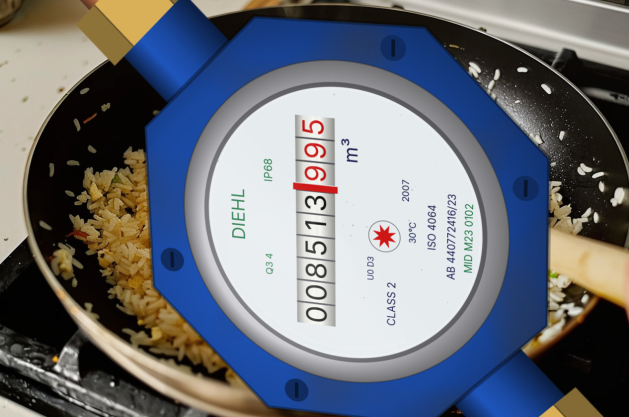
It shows 8513.995 m³
